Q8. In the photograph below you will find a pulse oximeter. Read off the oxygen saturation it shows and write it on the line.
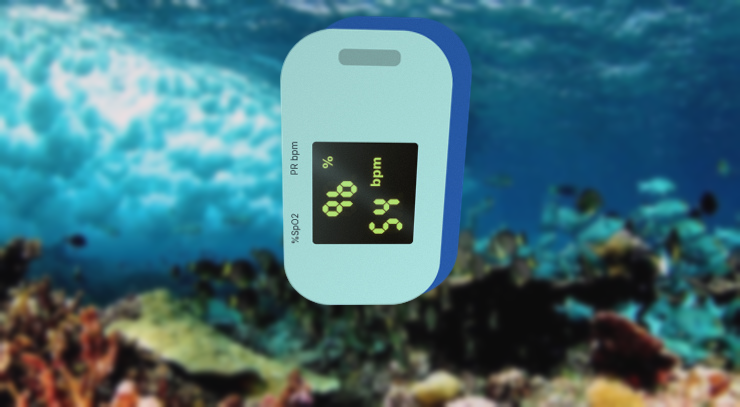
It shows 96 %
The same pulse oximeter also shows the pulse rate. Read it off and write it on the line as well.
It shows 54 bpm
